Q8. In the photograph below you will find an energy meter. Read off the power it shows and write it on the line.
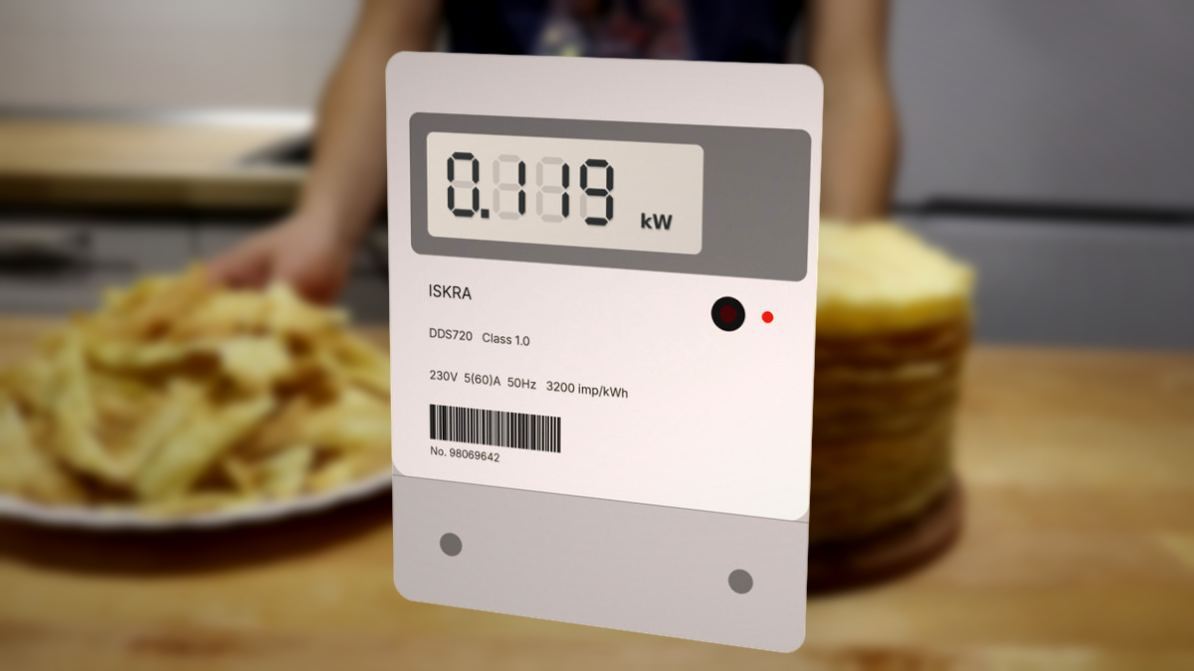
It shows 0.119 kW
